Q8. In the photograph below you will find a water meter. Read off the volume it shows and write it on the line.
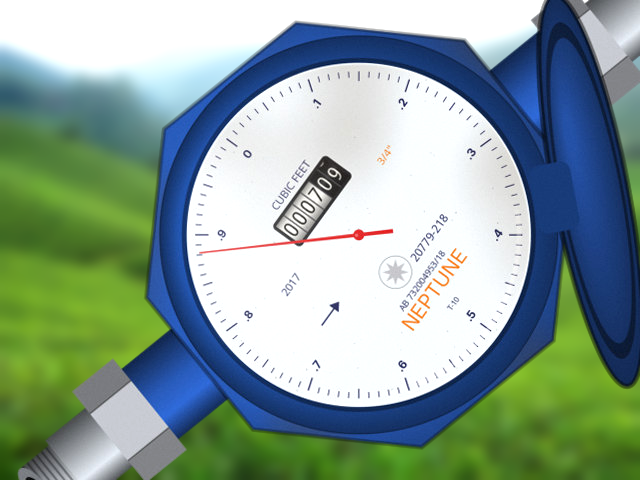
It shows 708.88 ft³
